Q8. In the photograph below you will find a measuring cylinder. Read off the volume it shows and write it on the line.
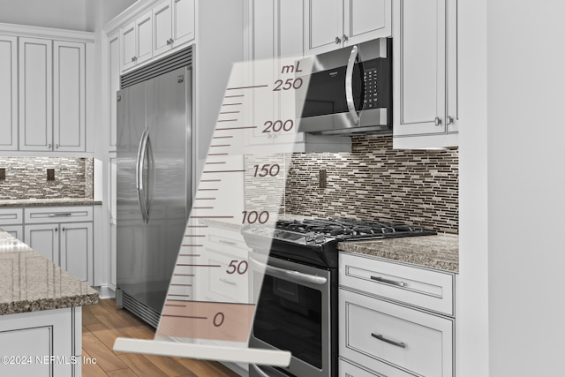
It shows 15 mL
